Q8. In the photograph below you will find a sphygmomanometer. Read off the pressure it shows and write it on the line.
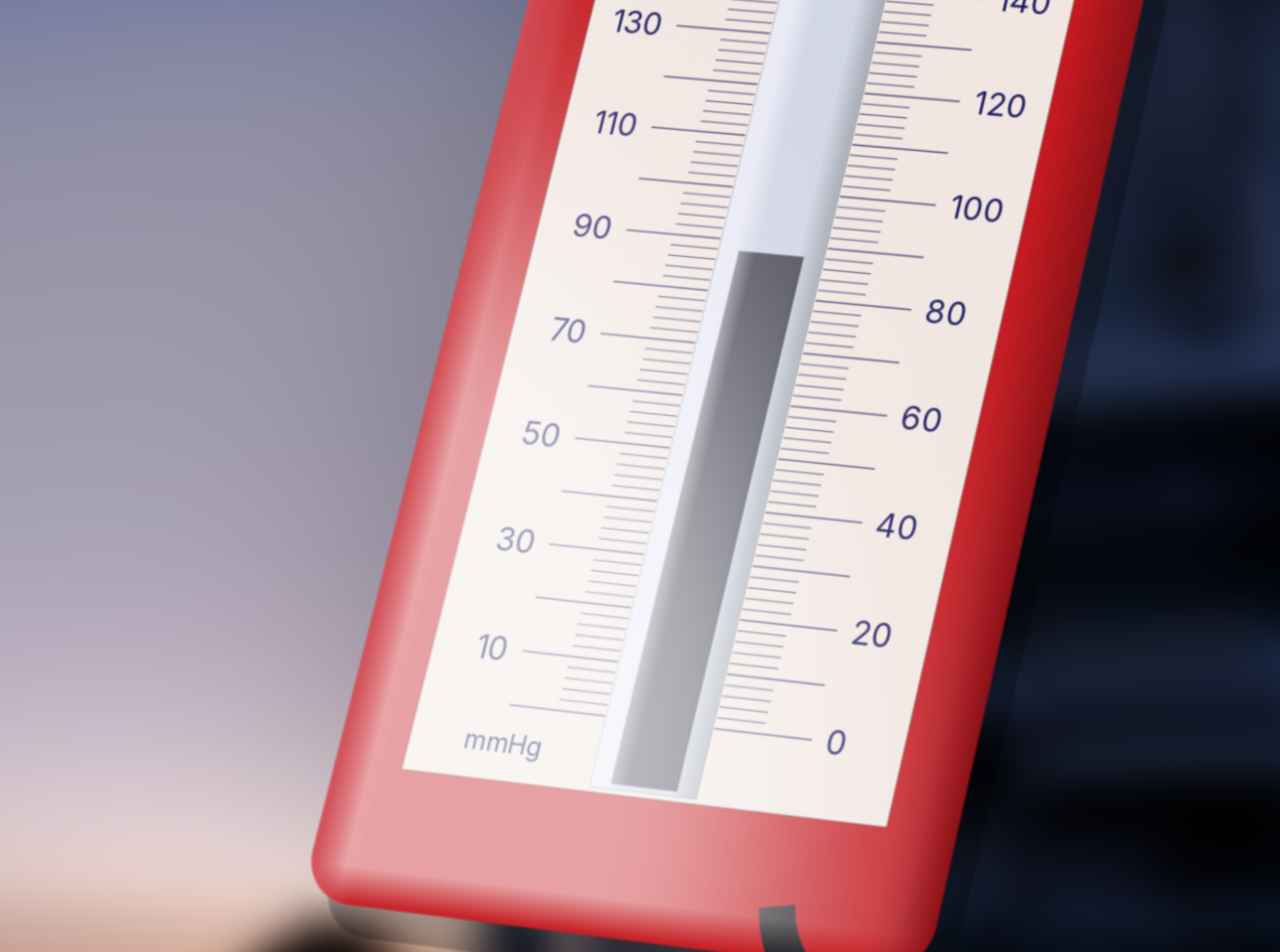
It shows 88 mmHg
